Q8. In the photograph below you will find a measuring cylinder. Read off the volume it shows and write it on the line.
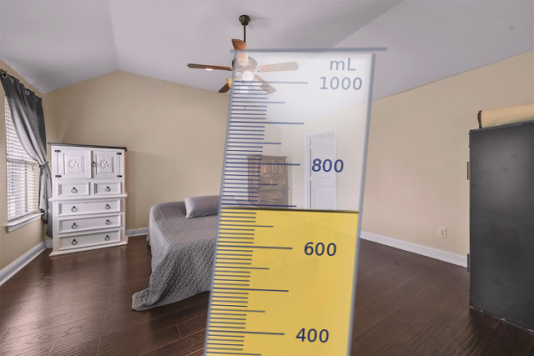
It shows 690 mL
